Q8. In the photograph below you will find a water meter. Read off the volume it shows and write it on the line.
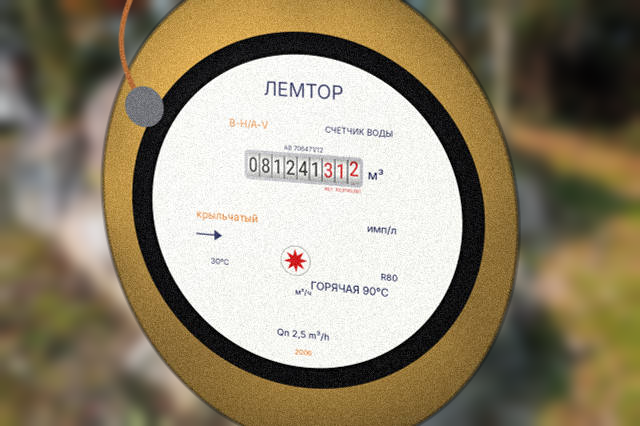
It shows 81241.312 m³
